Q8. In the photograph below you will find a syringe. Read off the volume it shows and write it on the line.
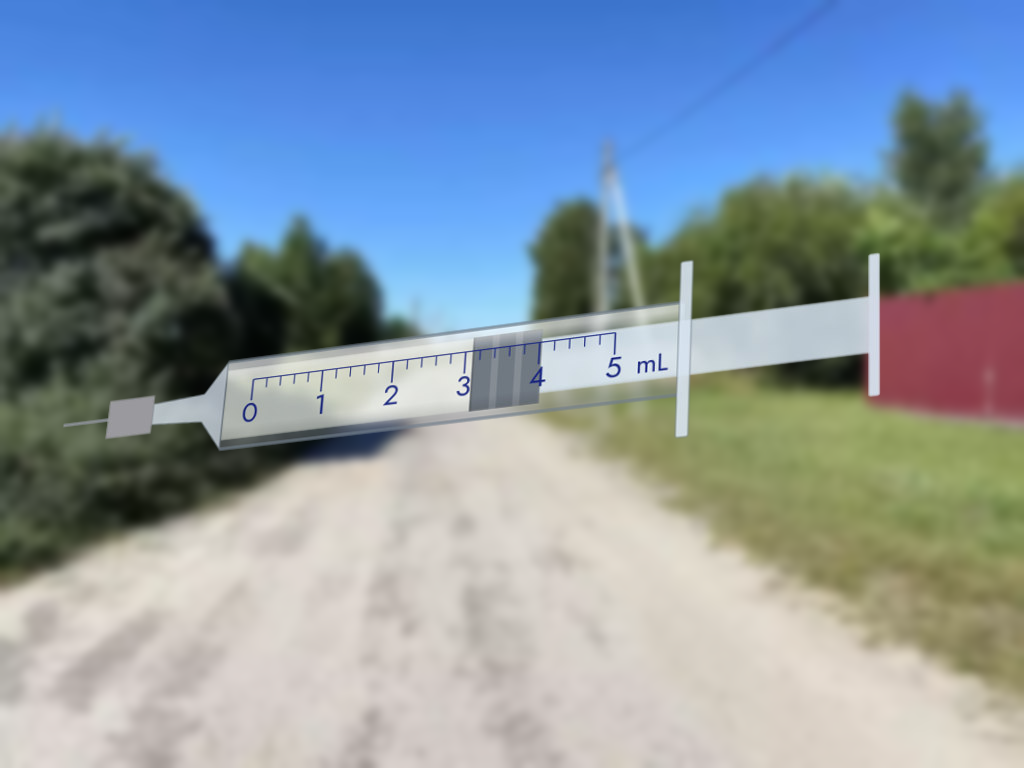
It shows 3.1 mL
